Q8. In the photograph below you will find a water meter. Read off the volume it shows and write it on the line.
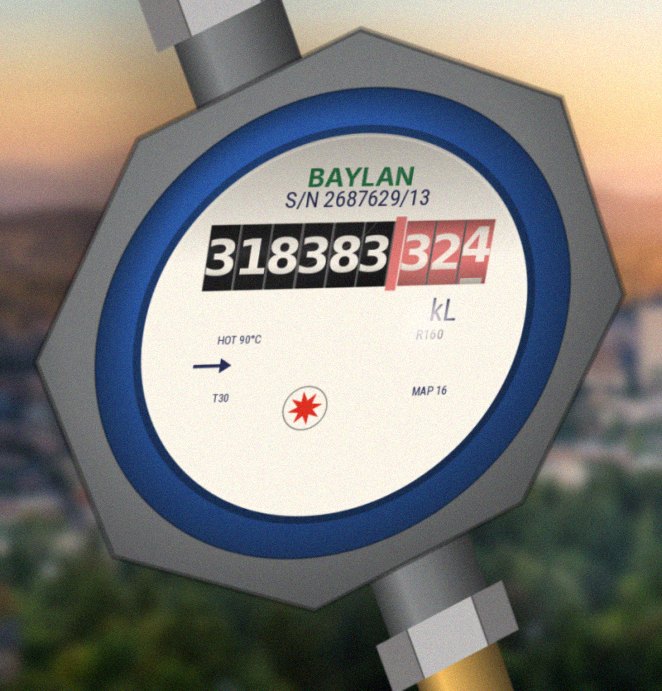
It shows 318383.324 kL
